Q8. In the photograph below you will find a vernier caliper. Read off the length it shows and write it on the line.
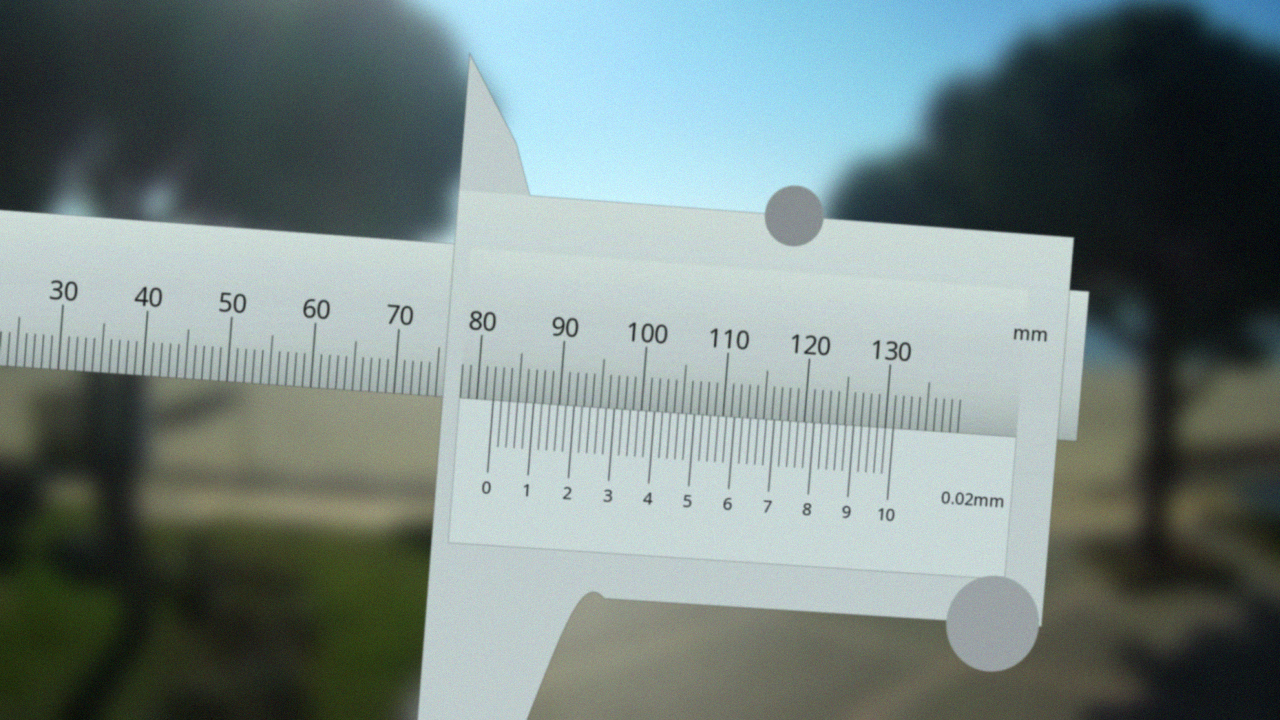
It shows 82.0 mm
